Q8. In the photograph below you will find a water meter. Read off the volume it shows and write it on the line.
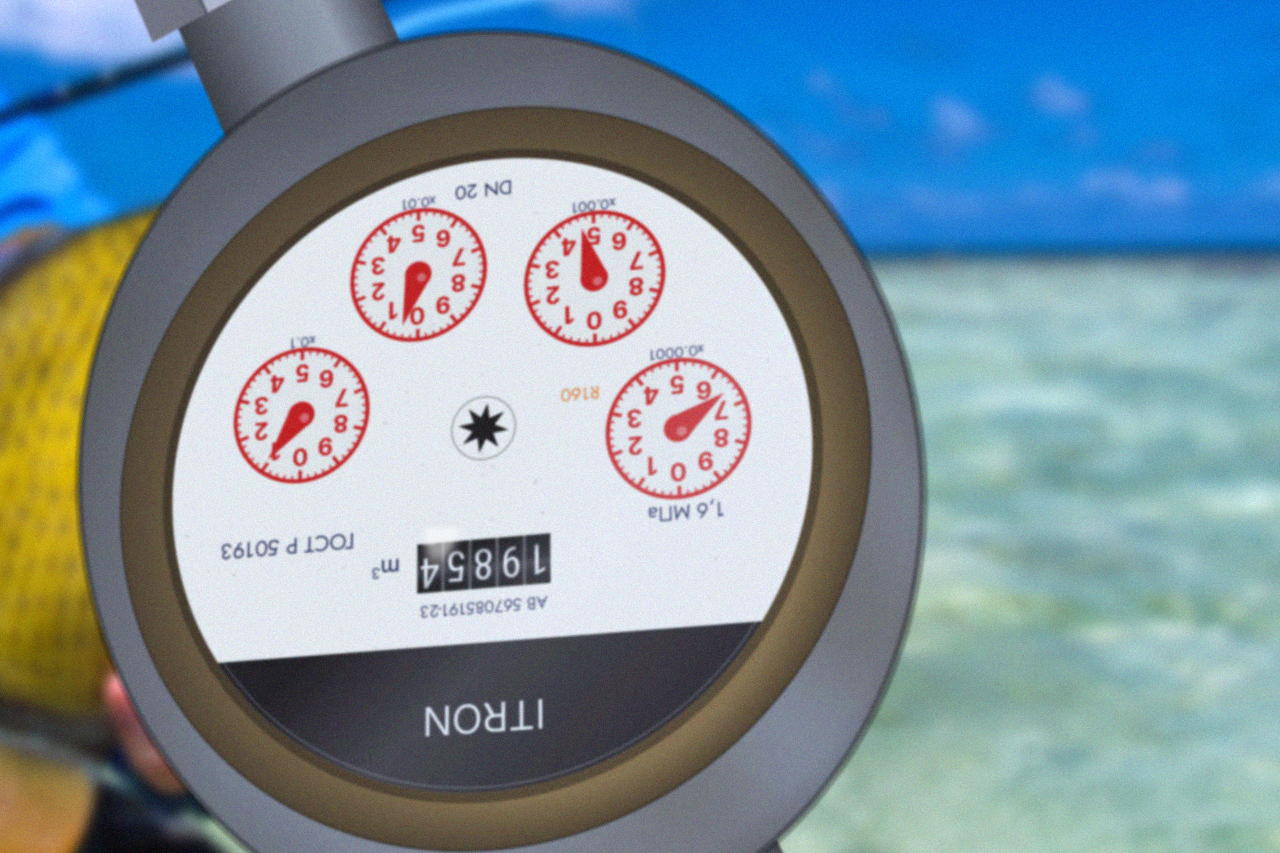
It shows 19854.1046 m³
